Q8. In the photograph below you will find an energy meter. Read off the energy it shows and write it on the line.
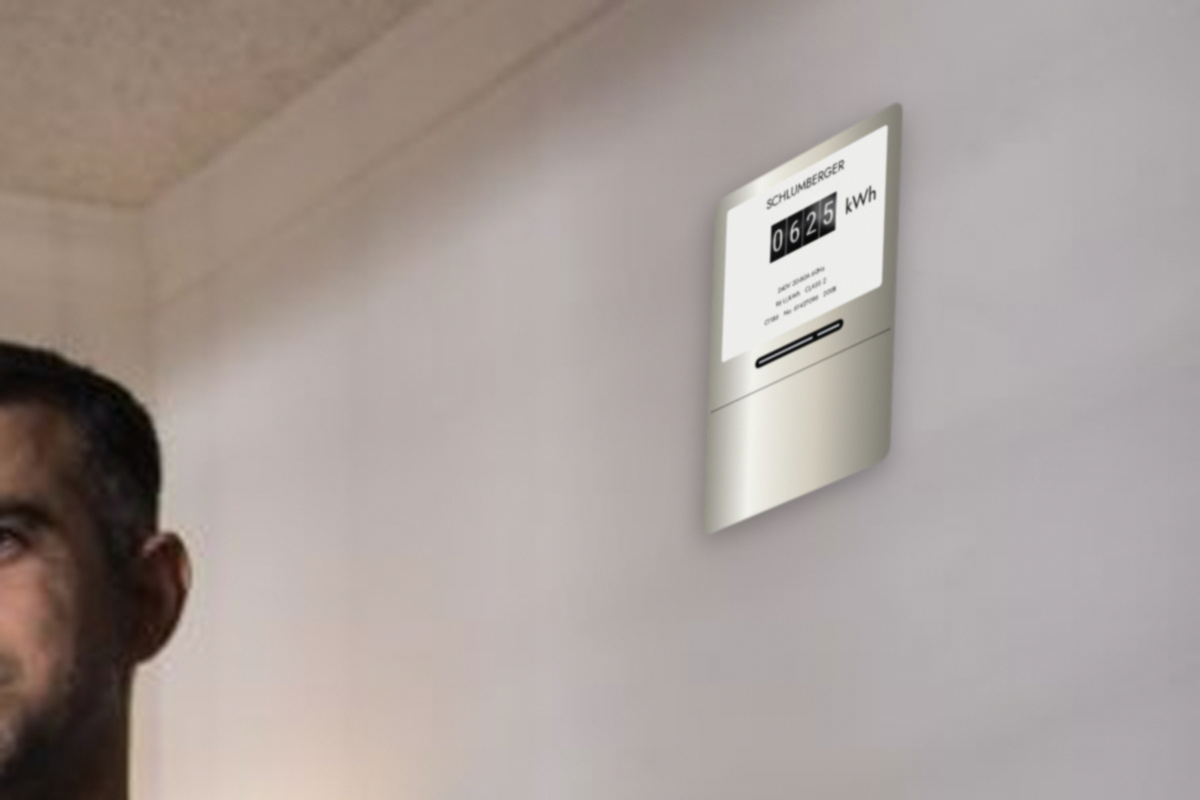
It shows 625 kWh
